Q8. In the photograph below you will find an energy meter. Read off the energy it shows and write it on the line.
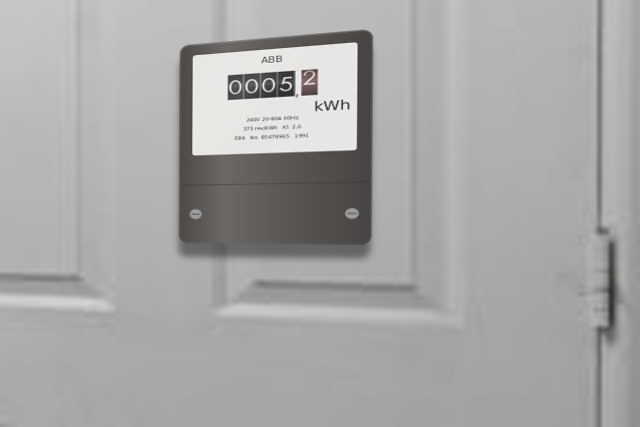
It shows 5.2 kWh
